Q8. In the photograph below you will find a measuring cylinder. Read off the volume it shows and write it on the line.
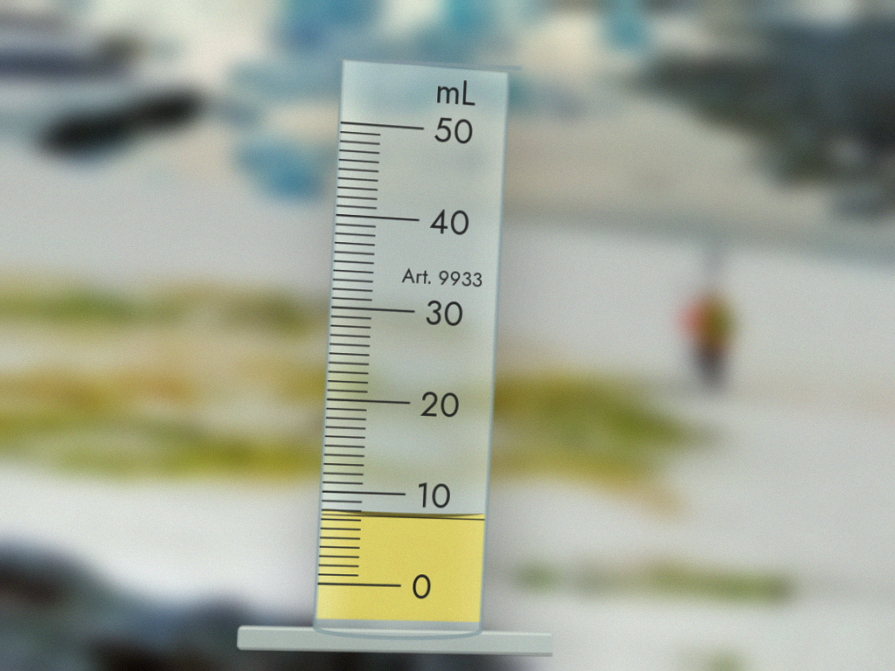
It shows 7.5 mL
